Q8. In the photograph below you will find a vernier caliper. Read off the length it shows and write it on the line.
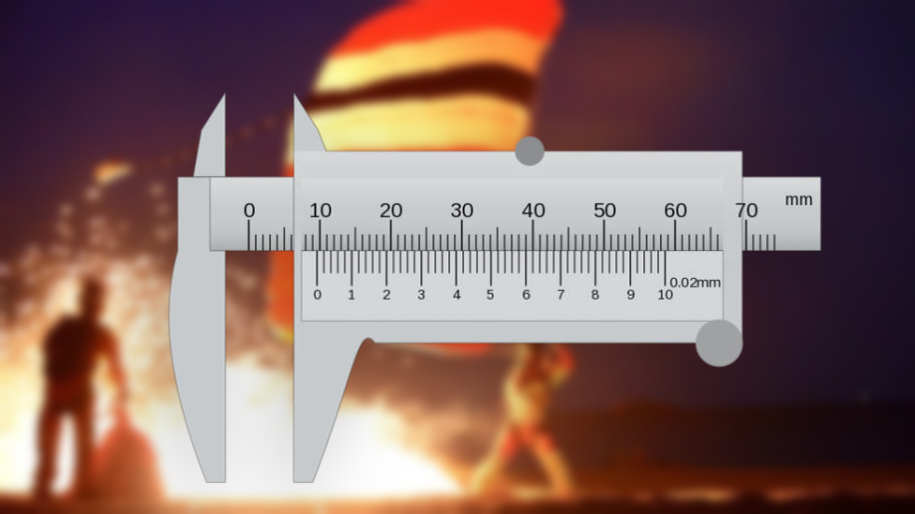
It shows 9.6 mm
